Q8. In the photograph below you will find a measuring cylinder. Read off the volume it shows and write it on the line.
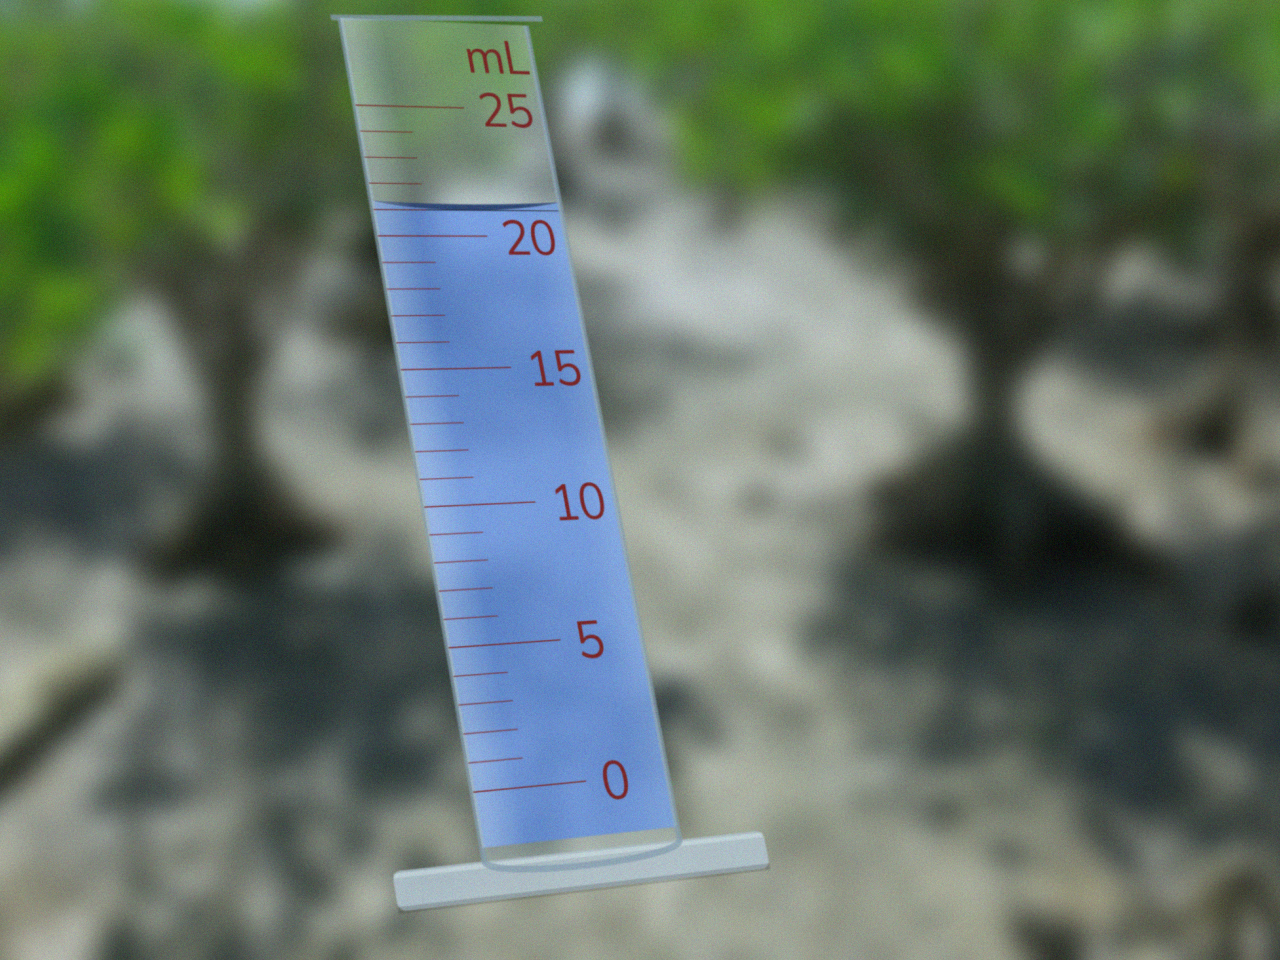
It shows 21 mL
